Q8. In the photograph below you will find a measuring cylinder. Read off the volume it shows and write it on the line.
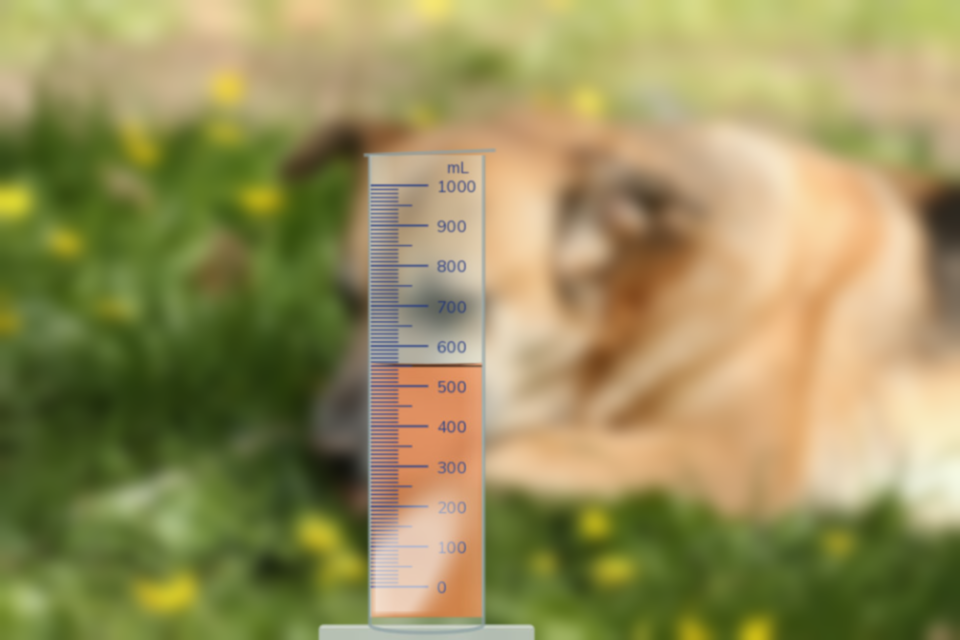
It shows 550 mL
